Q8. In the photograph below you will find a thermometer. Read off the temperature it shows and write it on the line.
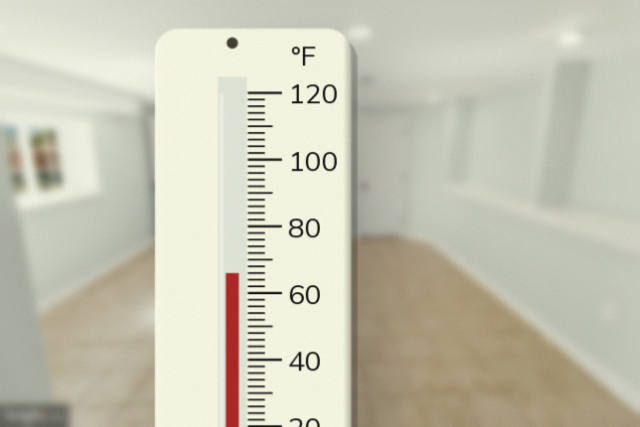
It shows 66 °F
